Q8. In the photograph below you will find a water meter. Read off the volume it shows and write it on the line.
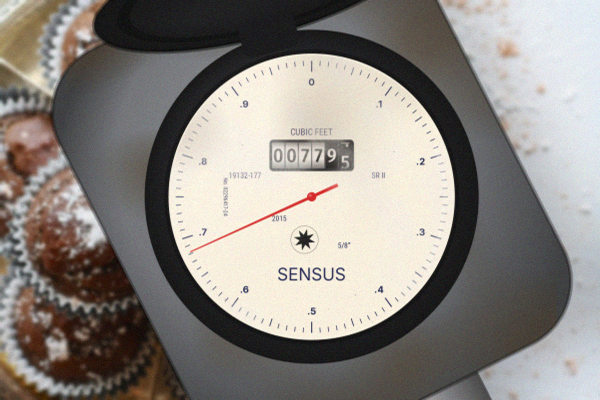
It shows 7794.68 ft³
